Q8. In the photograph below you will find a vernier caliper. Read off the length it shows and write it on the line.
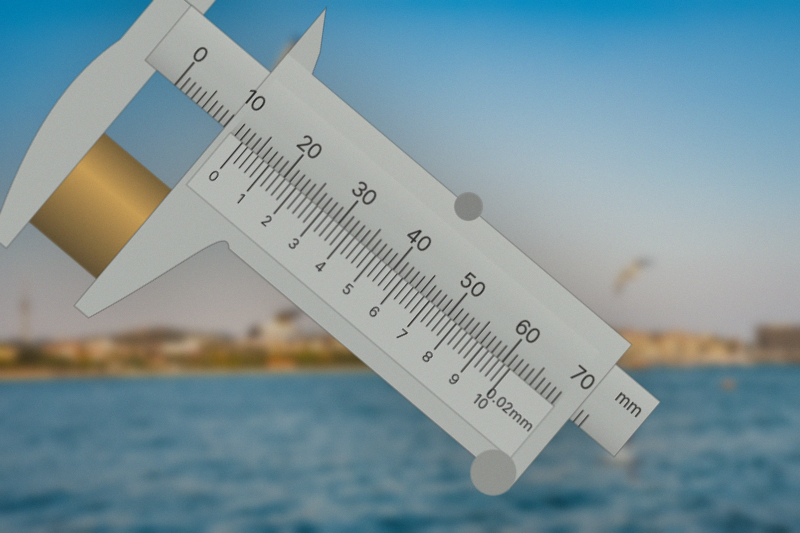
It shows 12.4 mm
